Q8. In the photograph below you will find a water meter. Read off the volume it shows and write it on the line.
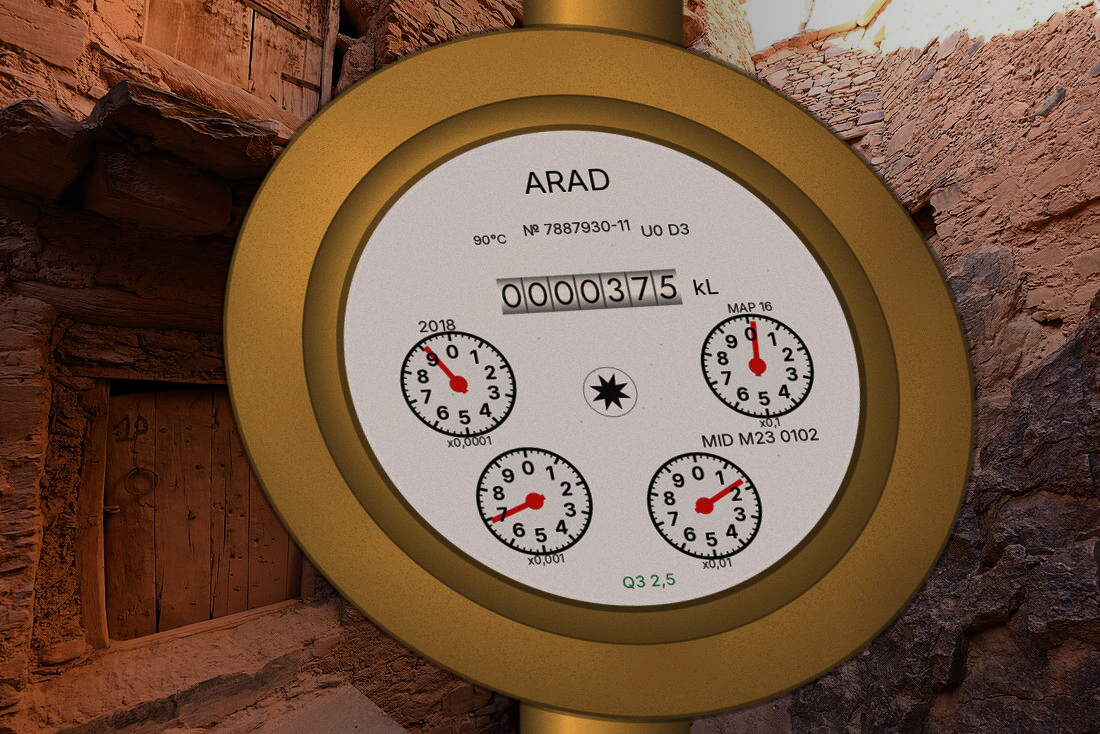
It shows 375.0169 kL
